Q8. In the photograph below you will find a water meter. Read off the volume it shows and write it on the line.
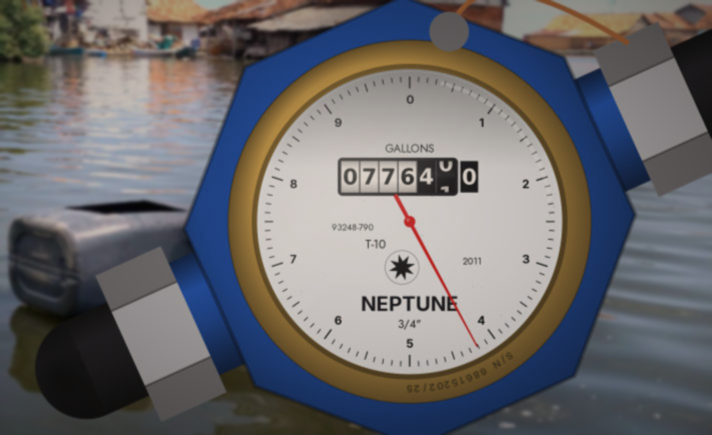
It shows 776404.2 gal
